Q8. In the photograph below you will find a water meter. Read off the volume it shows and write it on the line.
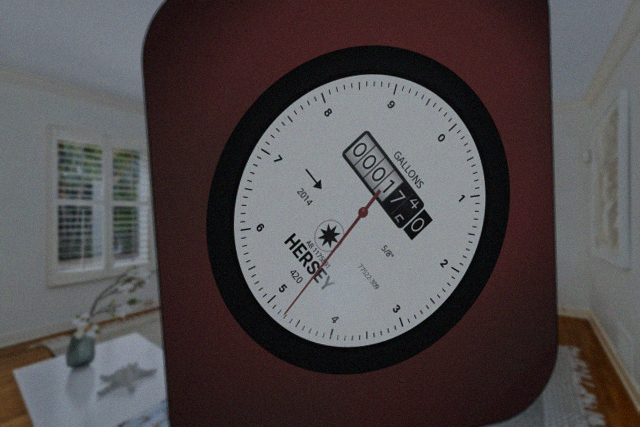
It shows 1744.7 gal
